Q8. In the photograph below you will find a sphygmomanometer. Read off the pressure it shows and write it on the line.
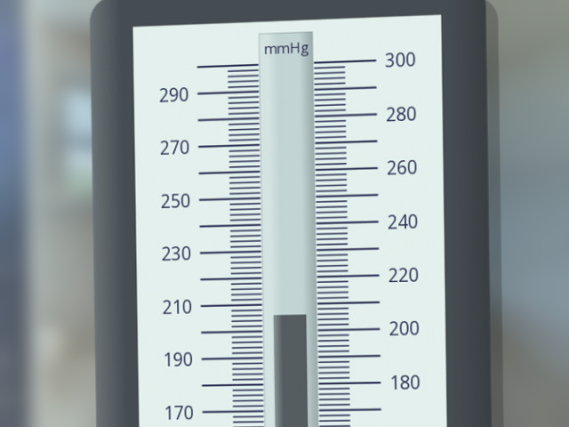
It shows 206 mmHg
